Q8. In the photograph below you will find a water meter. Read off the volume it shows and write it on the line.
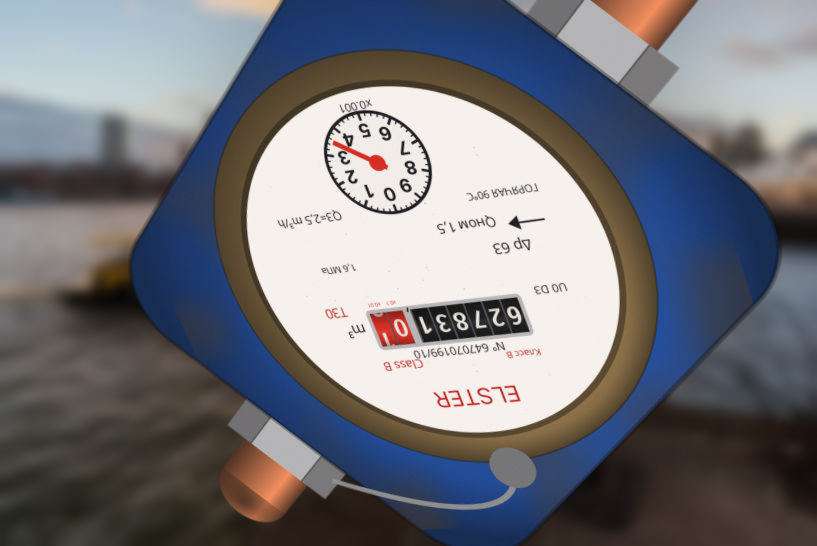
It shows 627831.013 m³
